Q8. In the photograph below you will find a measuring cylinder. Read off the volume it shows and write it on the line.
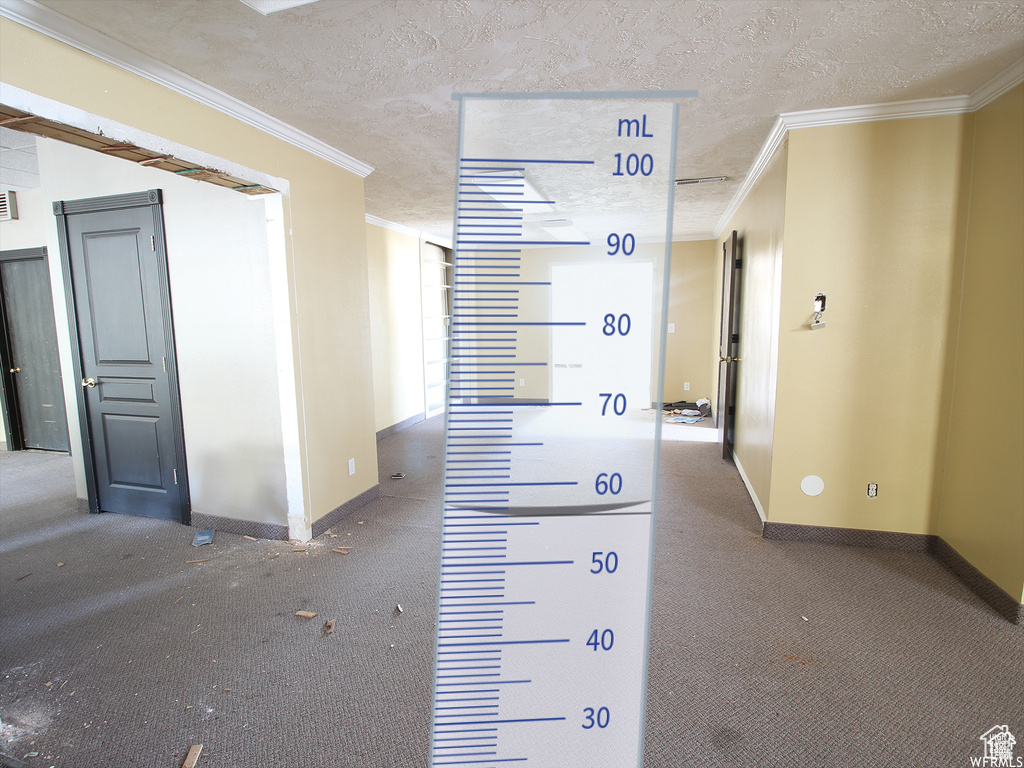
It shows 56 mL
